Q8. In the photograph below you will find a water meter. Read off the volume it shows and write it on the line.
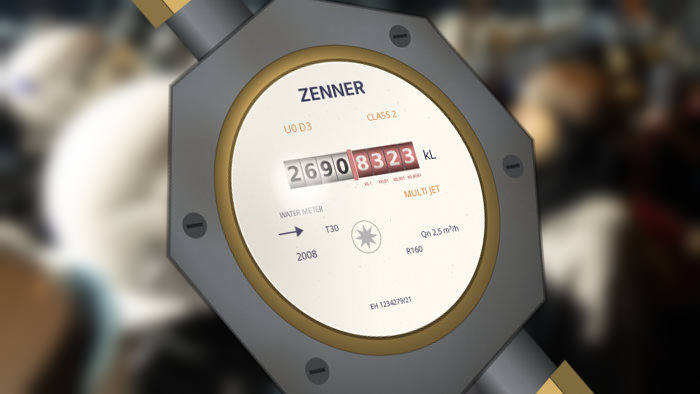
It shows 2690.8323 kL
